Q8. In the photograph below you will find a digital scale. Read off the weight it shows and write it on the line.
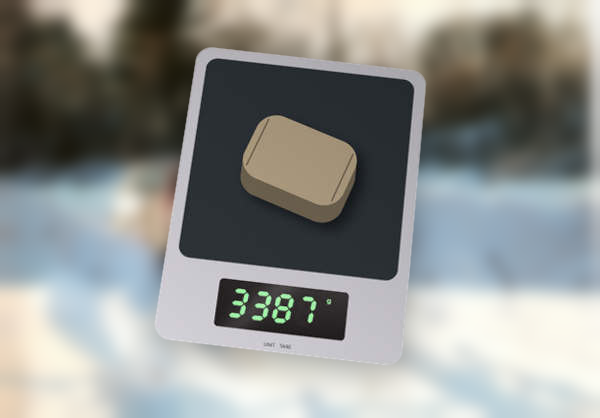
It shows 3387 g
